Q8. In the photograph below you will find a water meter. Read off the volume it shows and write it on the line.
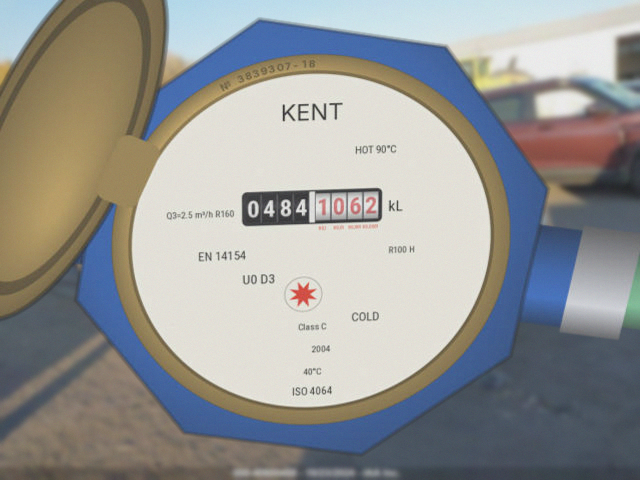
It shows 484.1062 kL
